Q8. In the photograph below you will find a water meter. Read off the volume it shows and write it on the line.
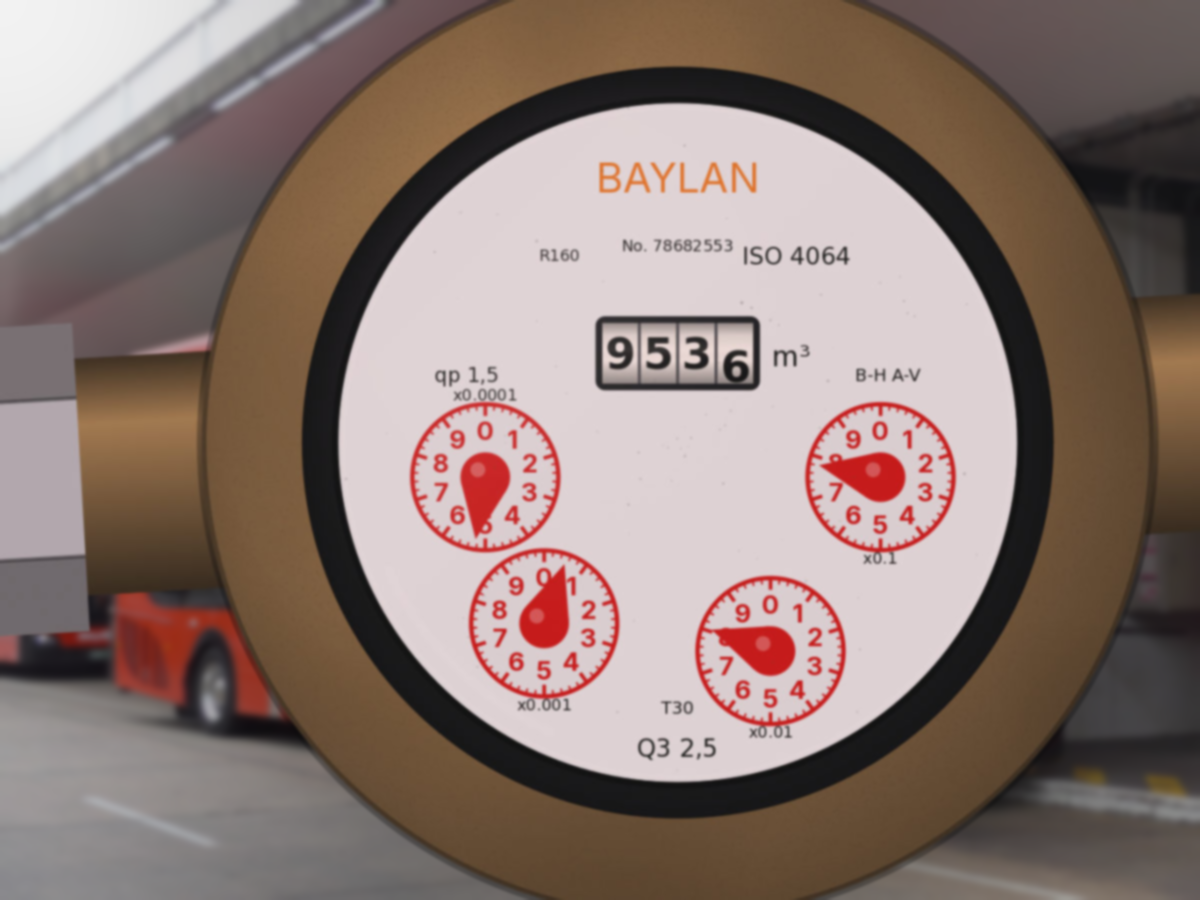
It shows 9535.7805 m³
